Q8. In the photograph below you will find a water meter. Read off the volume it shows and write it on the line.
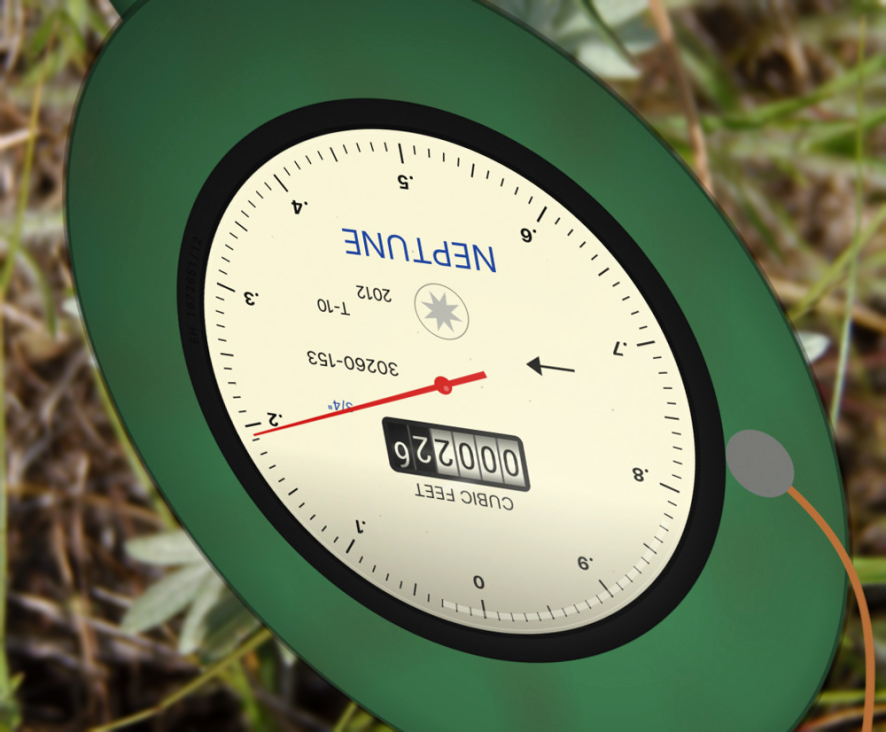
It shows 226.19 ft³
